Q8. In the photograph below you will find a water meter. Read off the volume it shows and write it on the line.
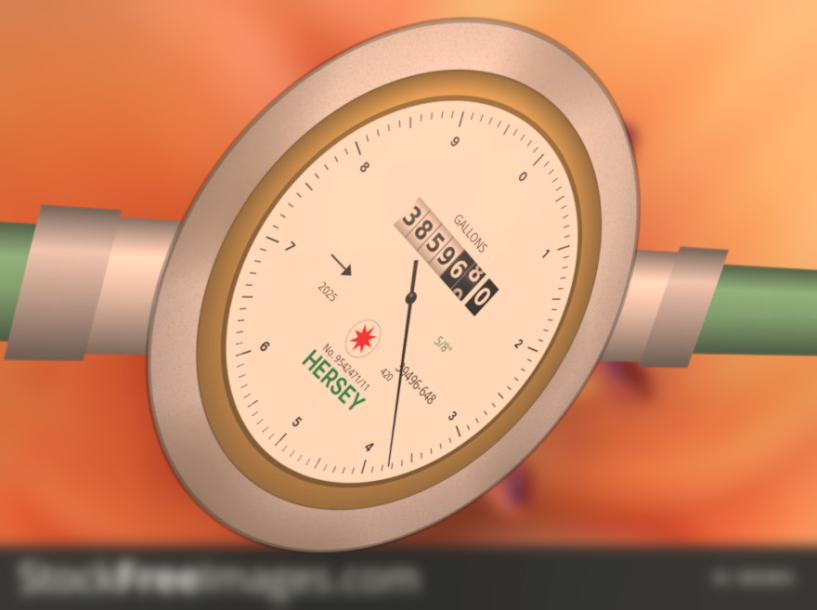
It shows 3859683.7 gal
